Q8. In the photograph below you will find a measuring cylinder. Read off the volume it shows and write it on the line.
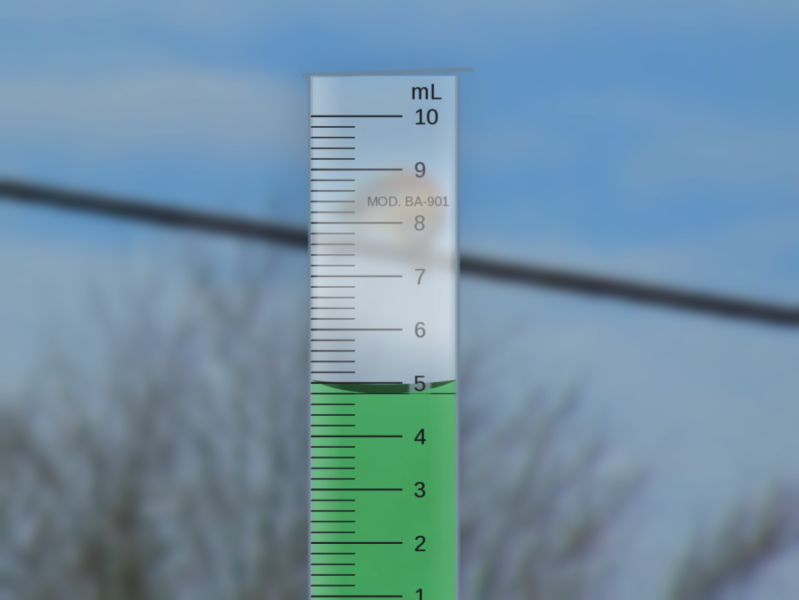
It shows 4.8 mL
